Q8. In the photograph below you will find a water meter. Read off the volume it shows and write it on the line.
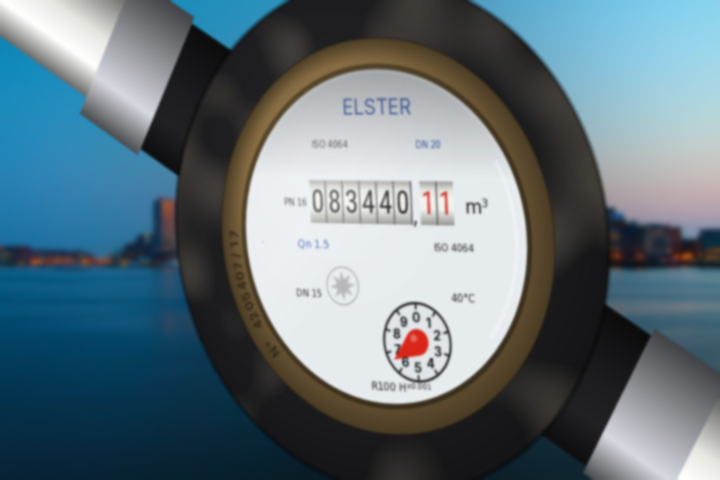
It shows 83440.116 m³
